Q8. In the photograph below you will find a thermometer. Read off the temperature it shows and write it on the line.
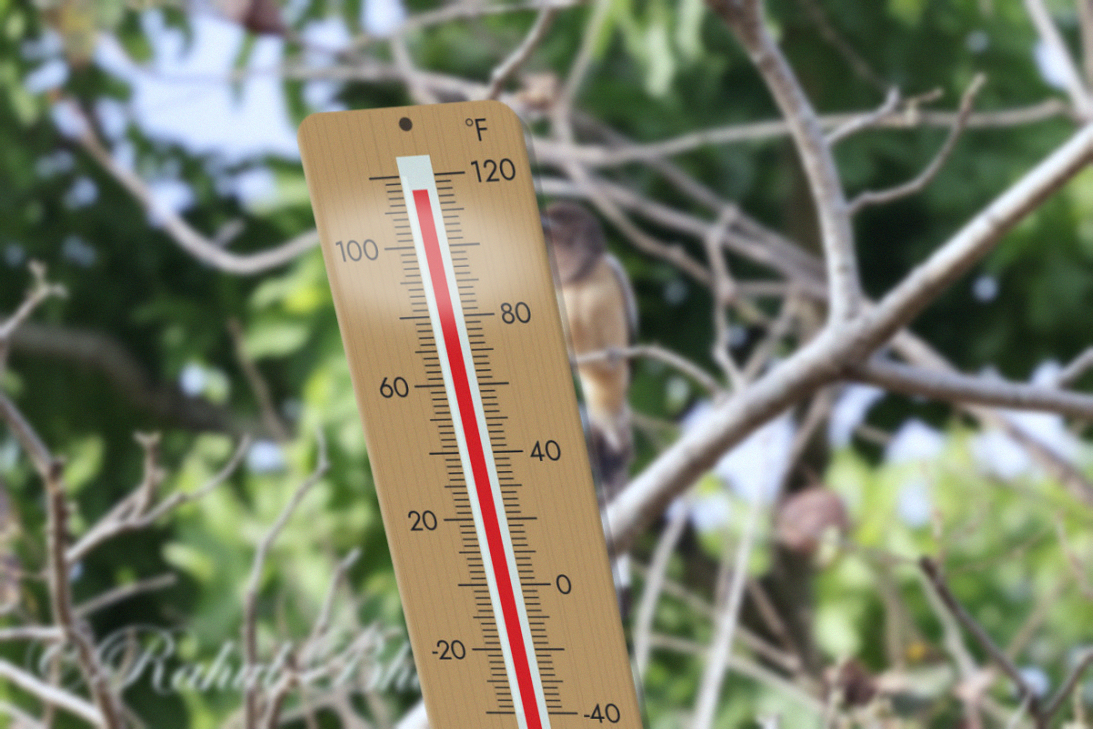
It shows 116 °F
